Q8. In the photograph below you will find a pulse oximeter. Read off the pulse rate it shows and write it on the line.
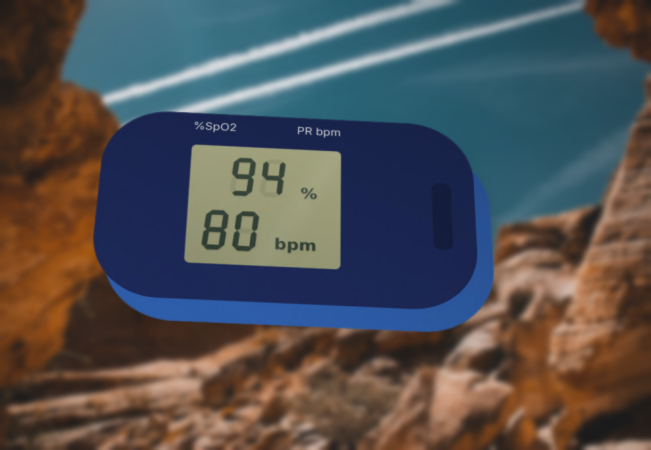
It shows 80 bpm
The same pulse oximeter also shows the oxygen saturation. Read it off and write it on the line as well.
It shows 94 %
